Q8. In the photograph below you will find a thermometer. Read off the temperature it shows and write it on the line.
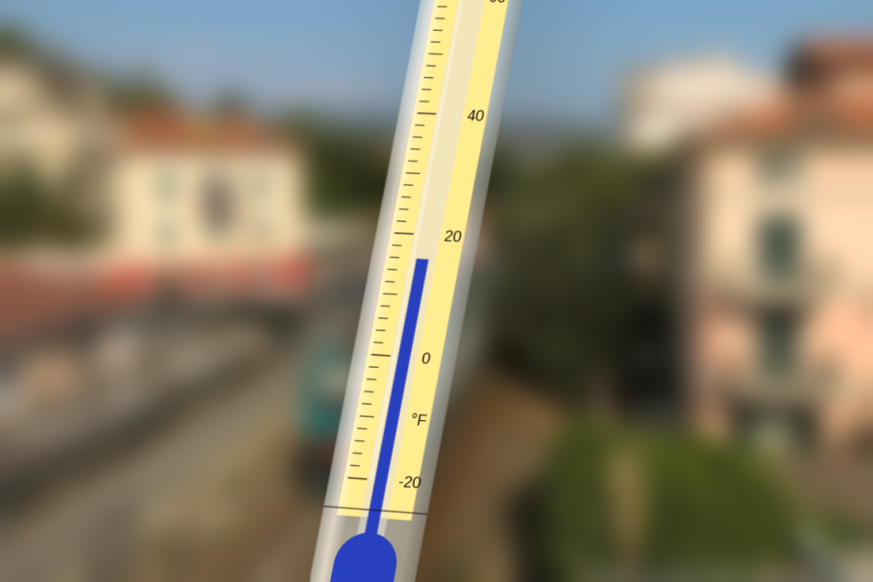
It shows 16 °F
